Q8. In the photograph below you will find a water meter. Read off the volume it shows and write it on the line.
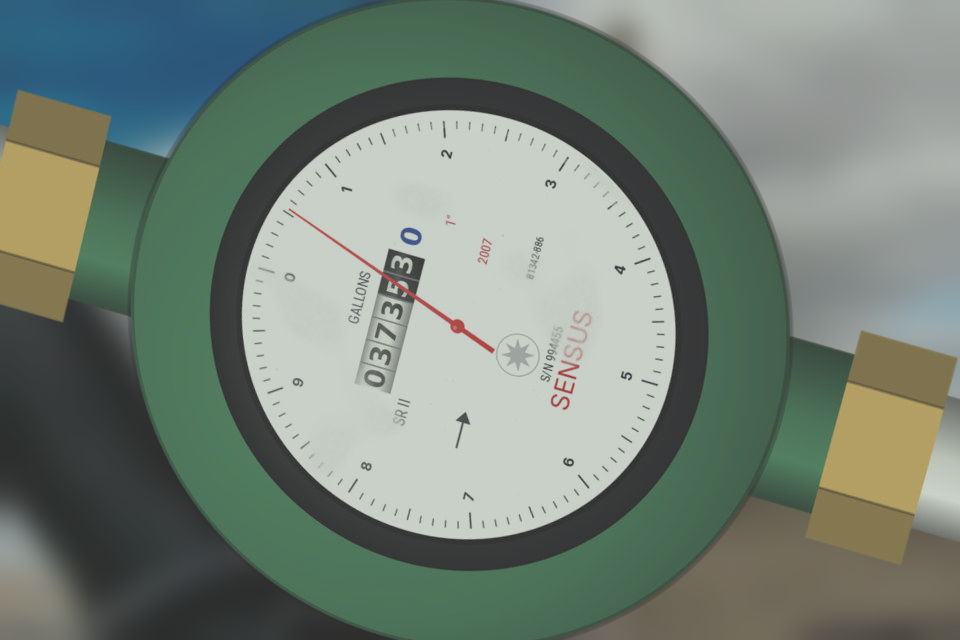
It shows 373530.5 gal
